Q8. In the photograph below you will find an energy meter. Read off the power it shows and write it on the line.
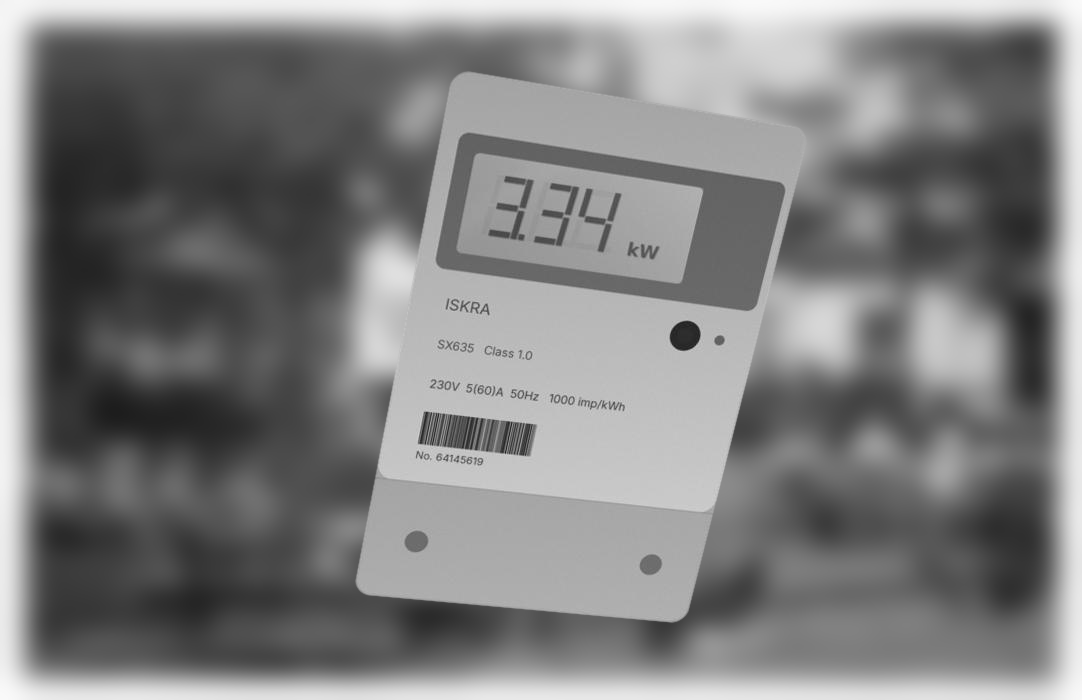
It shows 3.34 kW
